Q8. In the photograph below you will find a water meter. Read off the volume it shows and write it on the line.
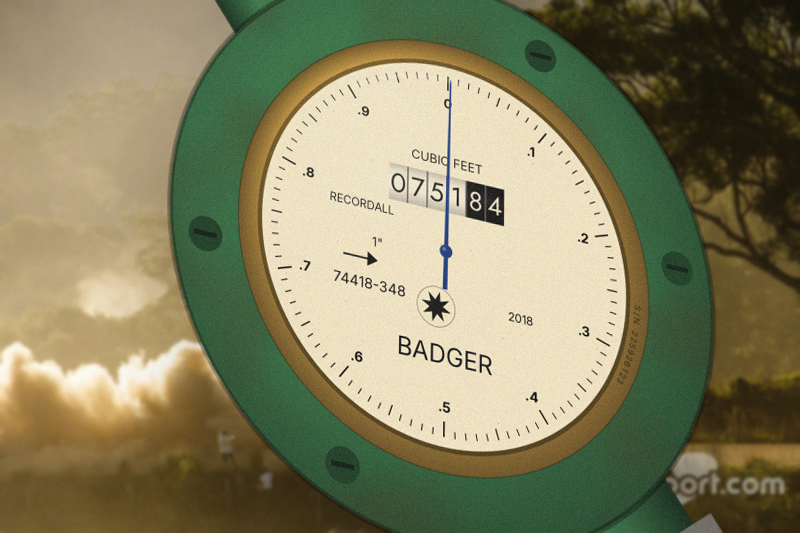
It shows 75184.00 ft³
